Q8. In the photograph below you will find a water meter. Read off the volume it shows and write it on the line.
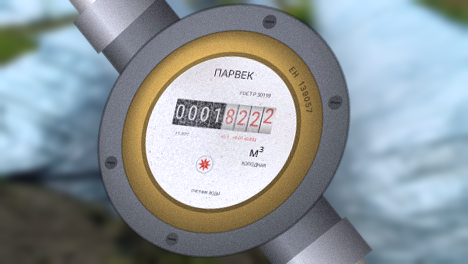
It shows 1.8222 m³
